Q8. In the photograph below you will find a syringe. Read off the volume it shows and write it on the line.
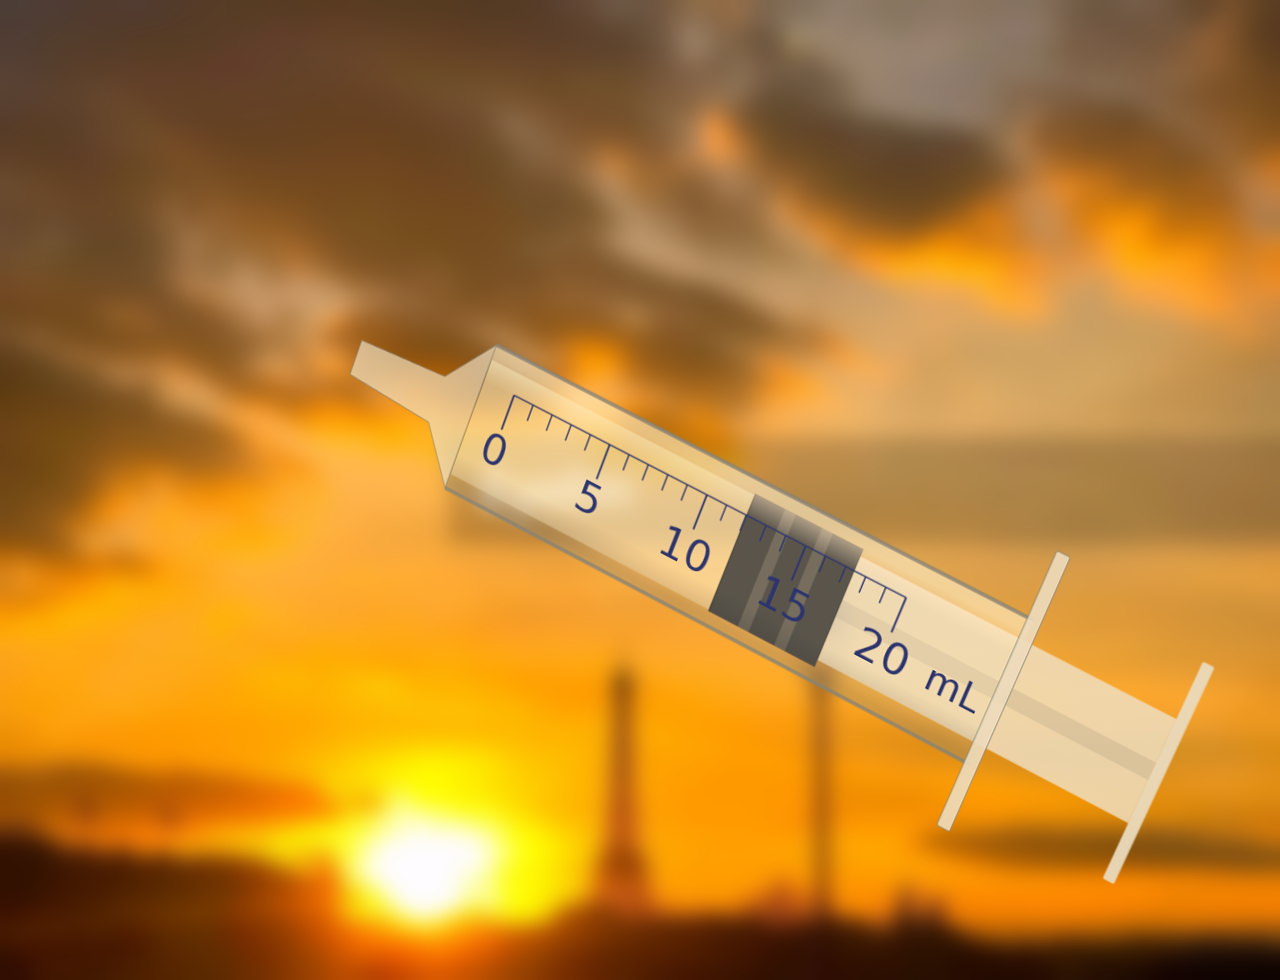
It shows 12 mL
